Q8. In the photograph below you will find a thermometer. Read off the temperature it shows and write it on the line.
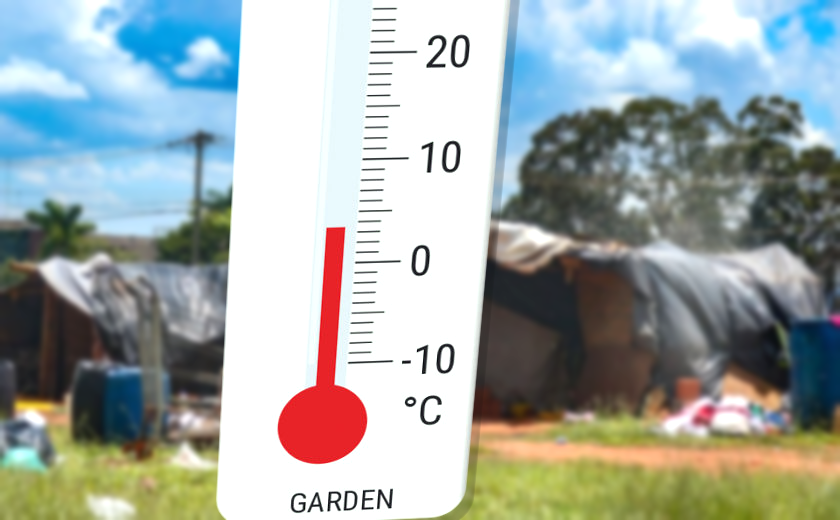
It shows 3.5 °C
